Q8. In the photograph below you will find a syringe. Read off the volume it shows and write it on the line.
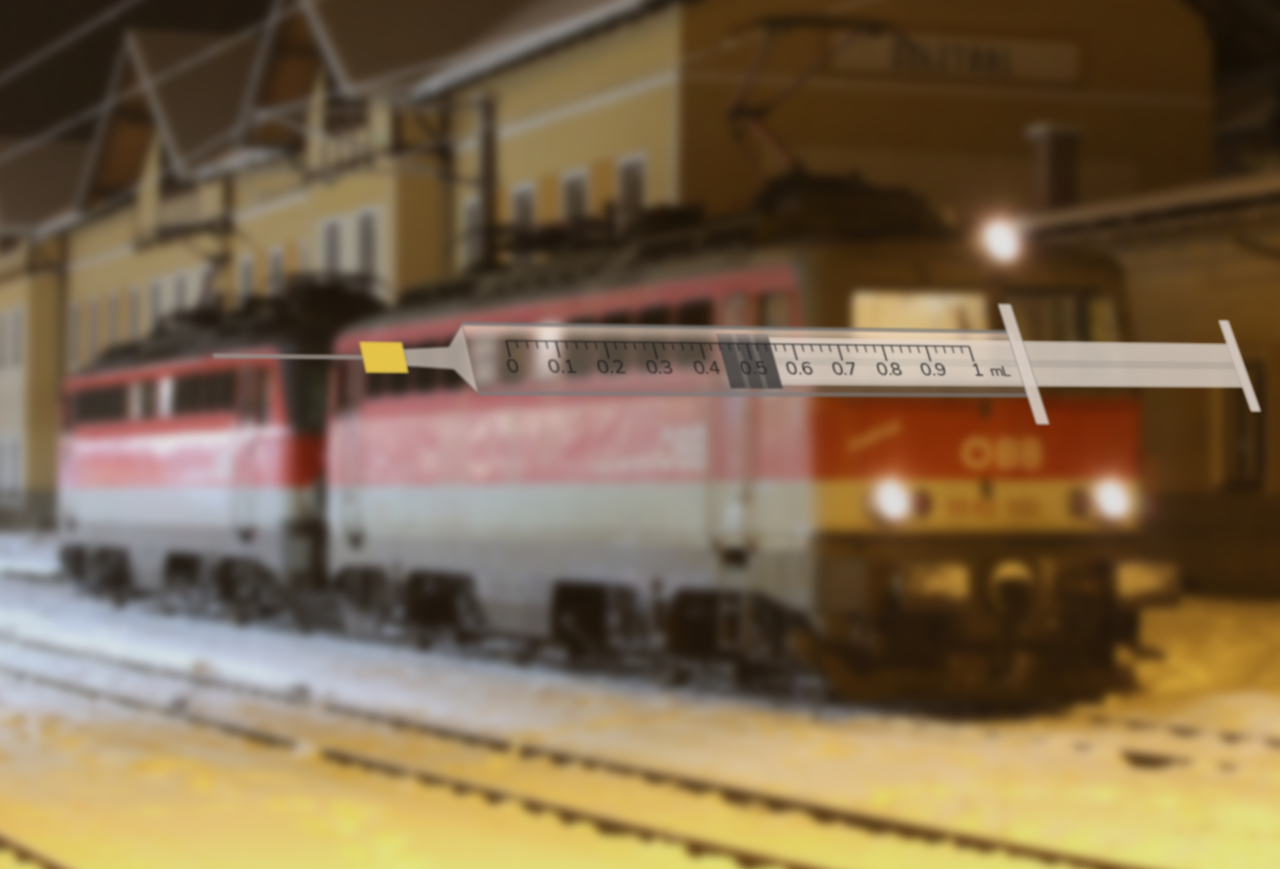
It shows 0.44 mL
